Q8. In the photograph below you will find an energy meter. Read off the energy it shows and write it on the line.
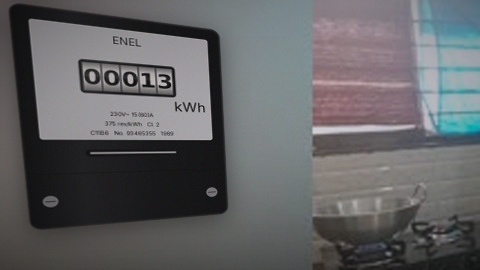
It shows 13 kWh
